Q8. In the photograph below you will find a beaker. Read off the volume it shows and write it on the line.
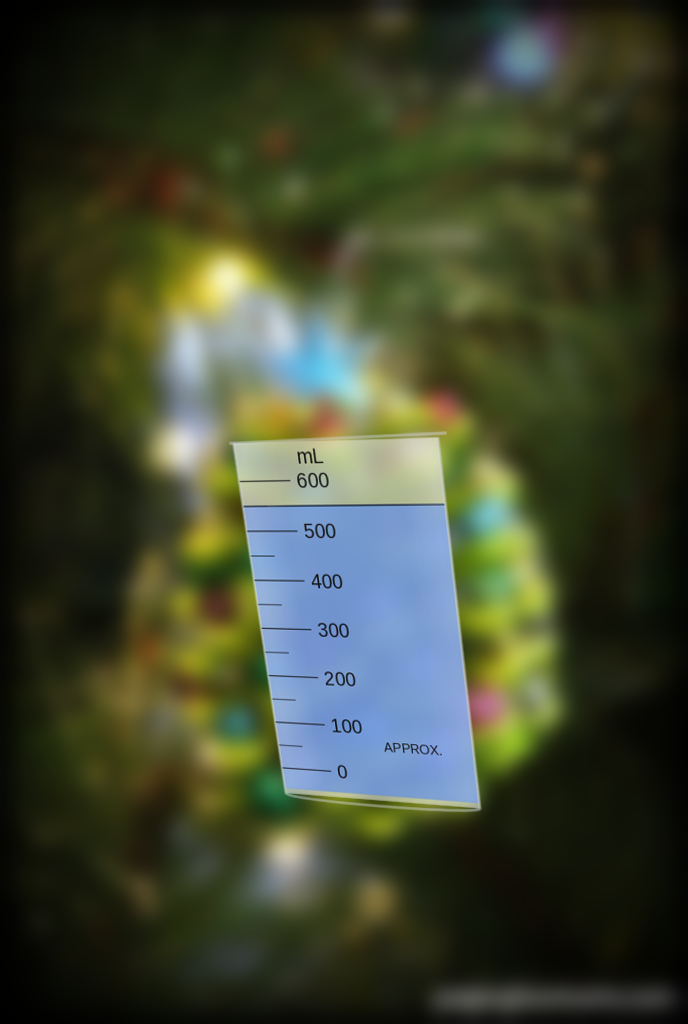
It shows 550 mL
